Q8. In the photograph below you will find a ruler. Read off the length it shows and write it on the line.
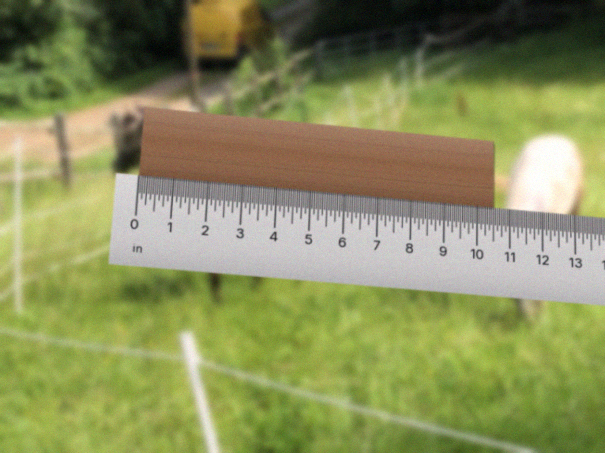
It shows 10.5 in
